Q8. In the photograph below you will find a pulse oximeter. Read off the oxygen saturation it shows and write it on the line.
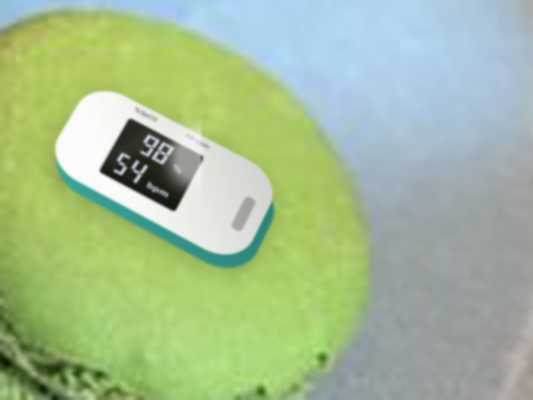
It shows 98 %
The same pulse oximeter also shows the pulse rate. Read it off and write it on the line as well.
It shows 54 bpm
